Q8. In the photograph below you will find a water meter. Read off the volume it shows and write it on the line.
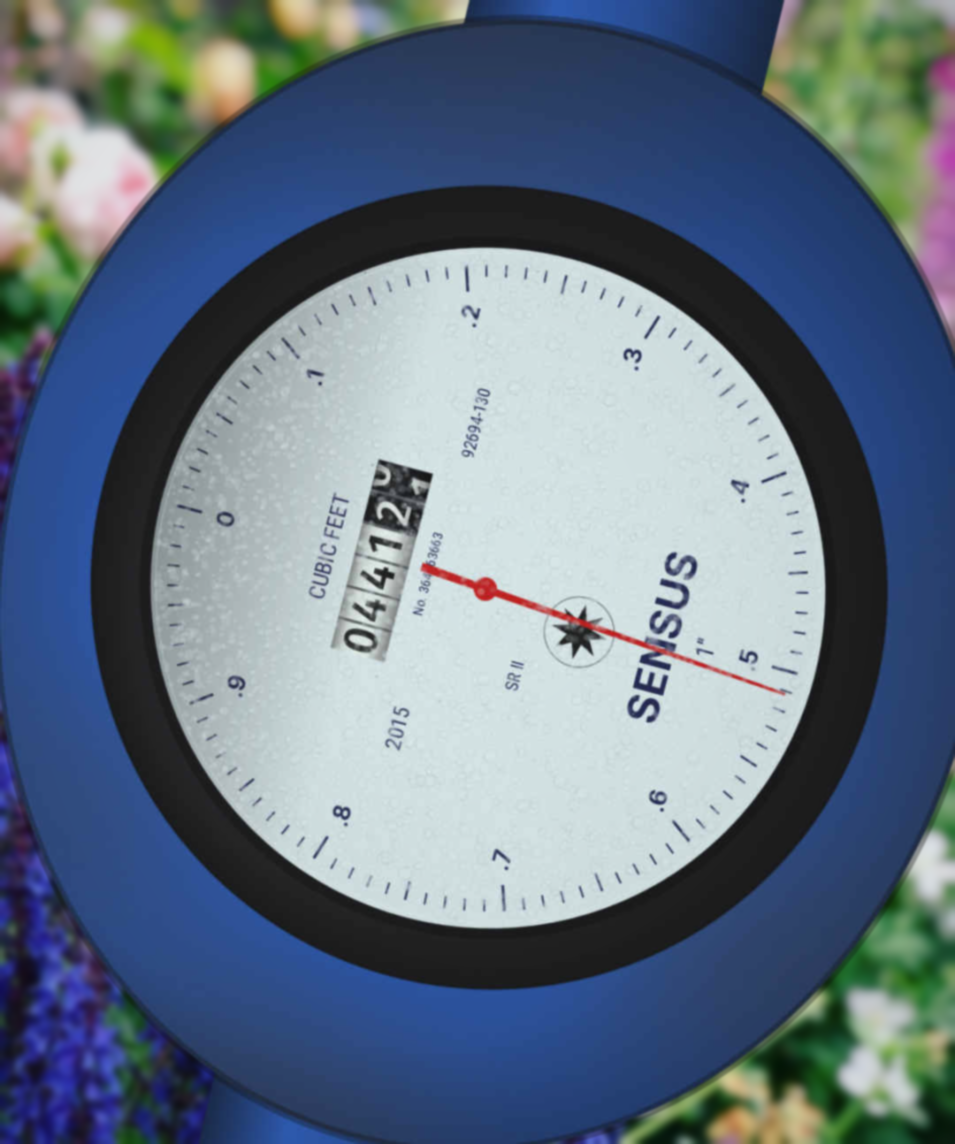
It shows 44120.51 ft³
